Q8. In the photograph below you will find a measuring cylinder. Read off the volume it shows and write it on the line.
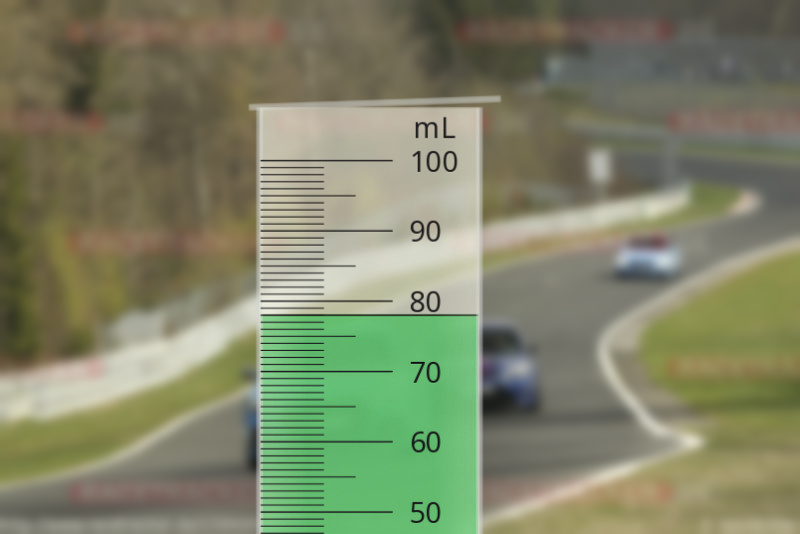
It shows 78 mL
